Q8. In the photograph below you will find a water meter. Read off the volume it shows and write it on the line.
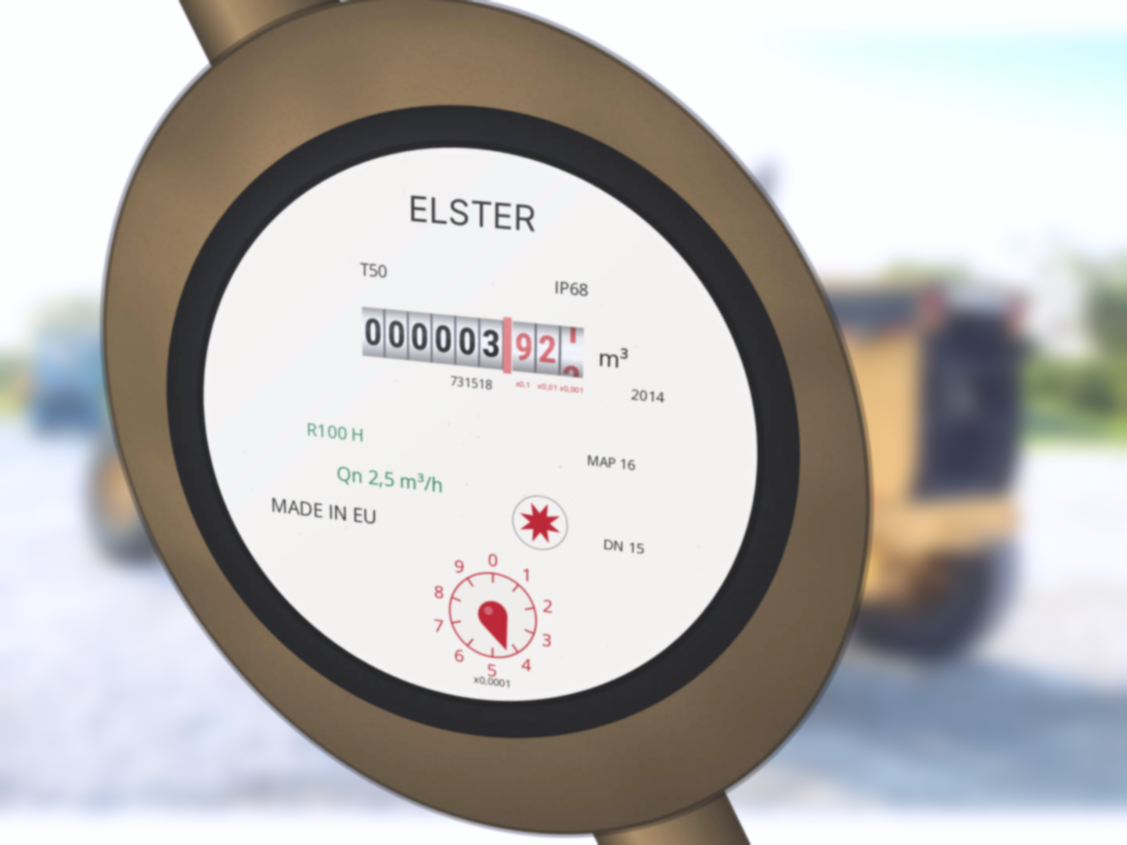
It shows 3.9214 m³
